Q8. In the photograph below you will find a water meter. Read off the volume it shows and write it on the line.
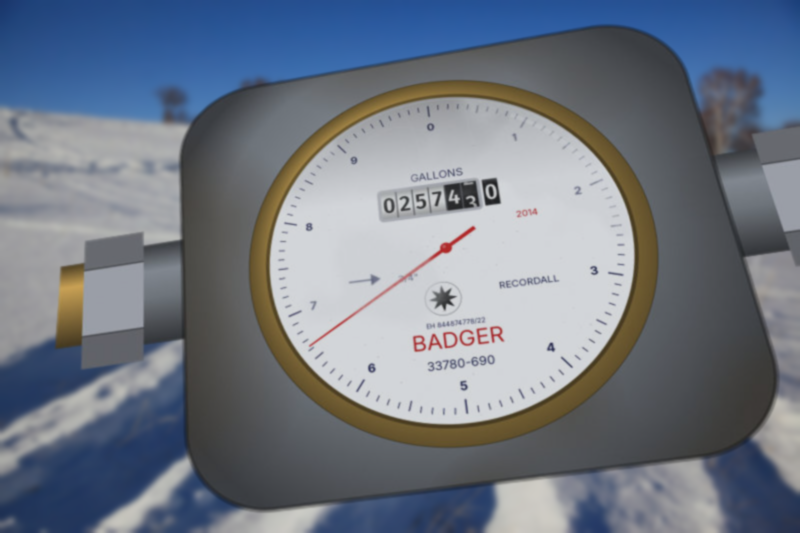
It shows 257426.6 gal
